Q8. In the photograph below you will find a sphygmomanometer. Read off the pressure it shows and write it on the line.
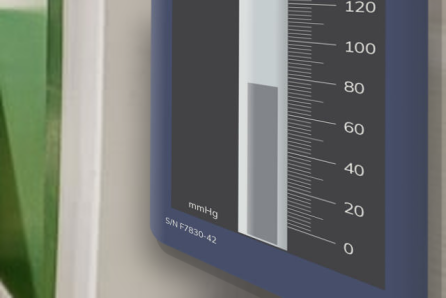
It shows 74 mmHg
